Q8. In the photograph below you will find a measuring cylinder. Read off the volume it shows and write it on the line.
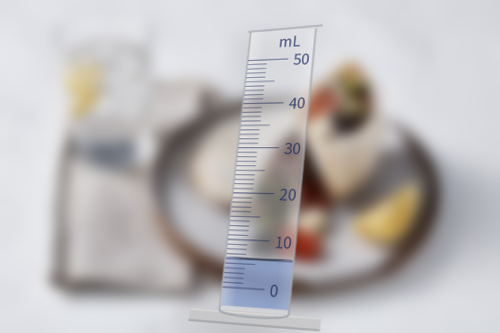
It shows 6 mL
